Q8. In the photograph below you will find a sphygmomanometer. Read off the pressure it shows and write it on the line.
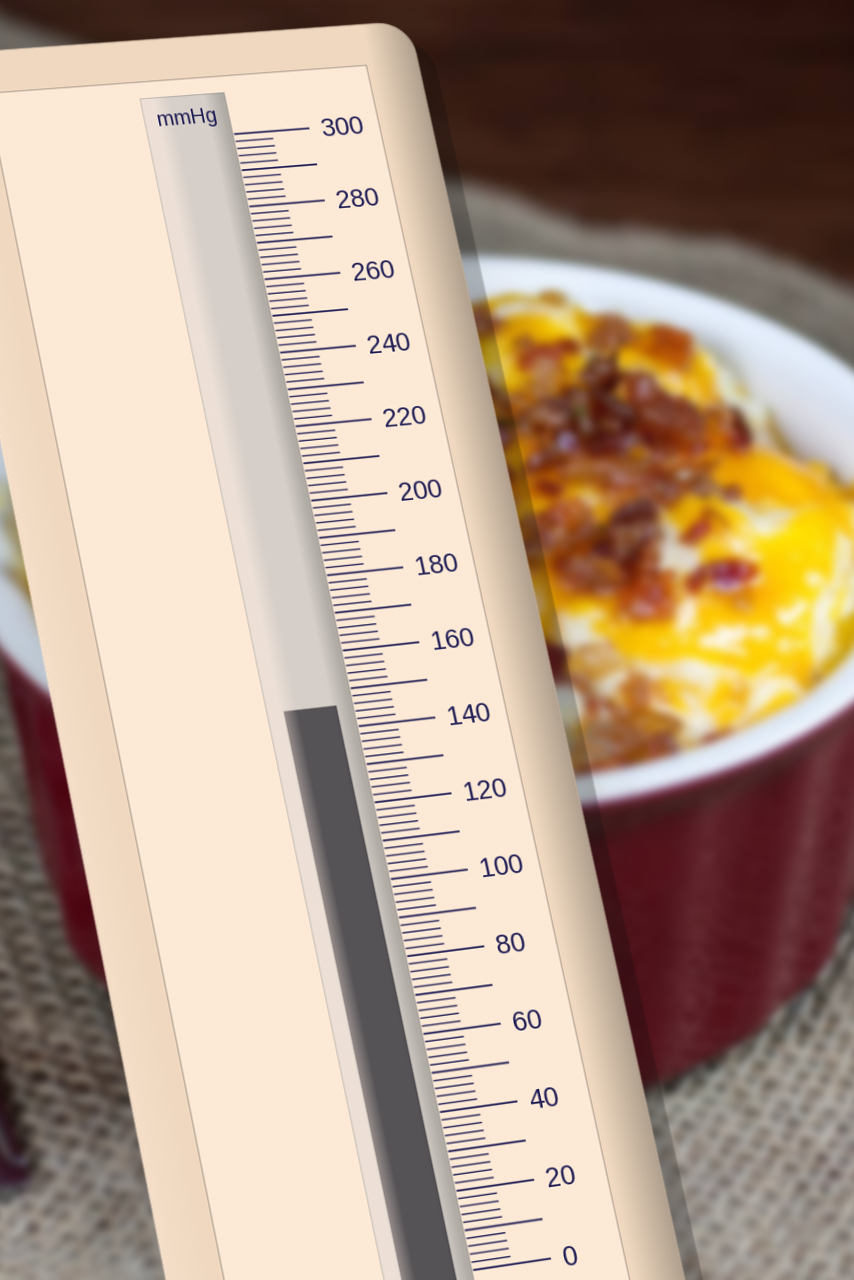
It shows 146 mmHg
